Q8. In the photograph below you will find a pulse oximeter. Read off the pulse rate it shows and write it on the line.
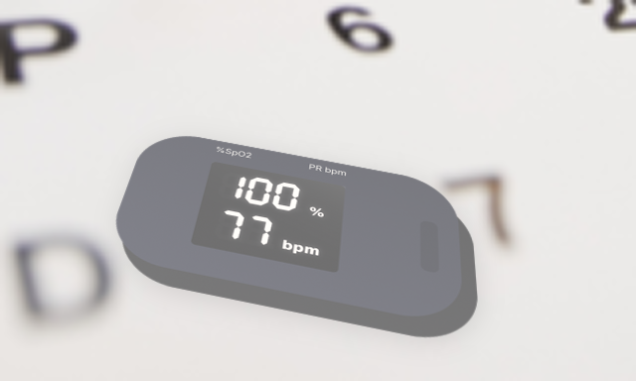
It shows 77 bpm
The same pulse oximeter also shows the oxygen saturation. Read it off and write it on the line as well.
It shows 100 %
